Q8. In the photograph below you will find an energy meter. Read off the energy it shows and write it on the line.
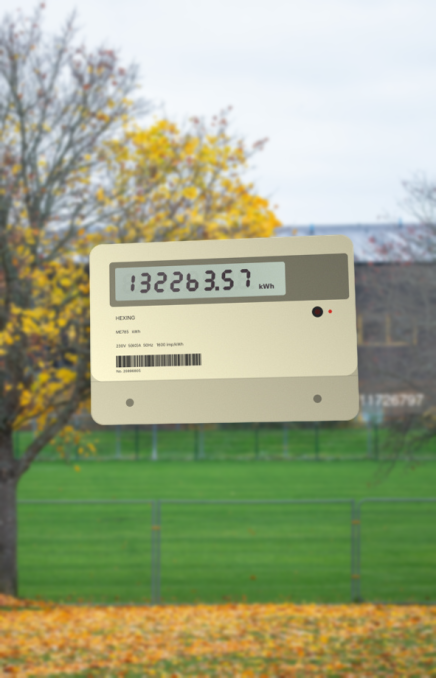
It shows 132263.57 kWh
